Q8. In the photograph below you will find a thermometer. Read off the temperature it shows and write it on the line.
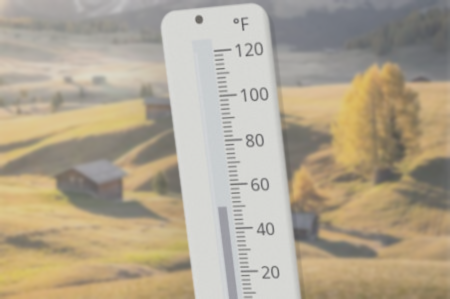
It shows 50 °F
